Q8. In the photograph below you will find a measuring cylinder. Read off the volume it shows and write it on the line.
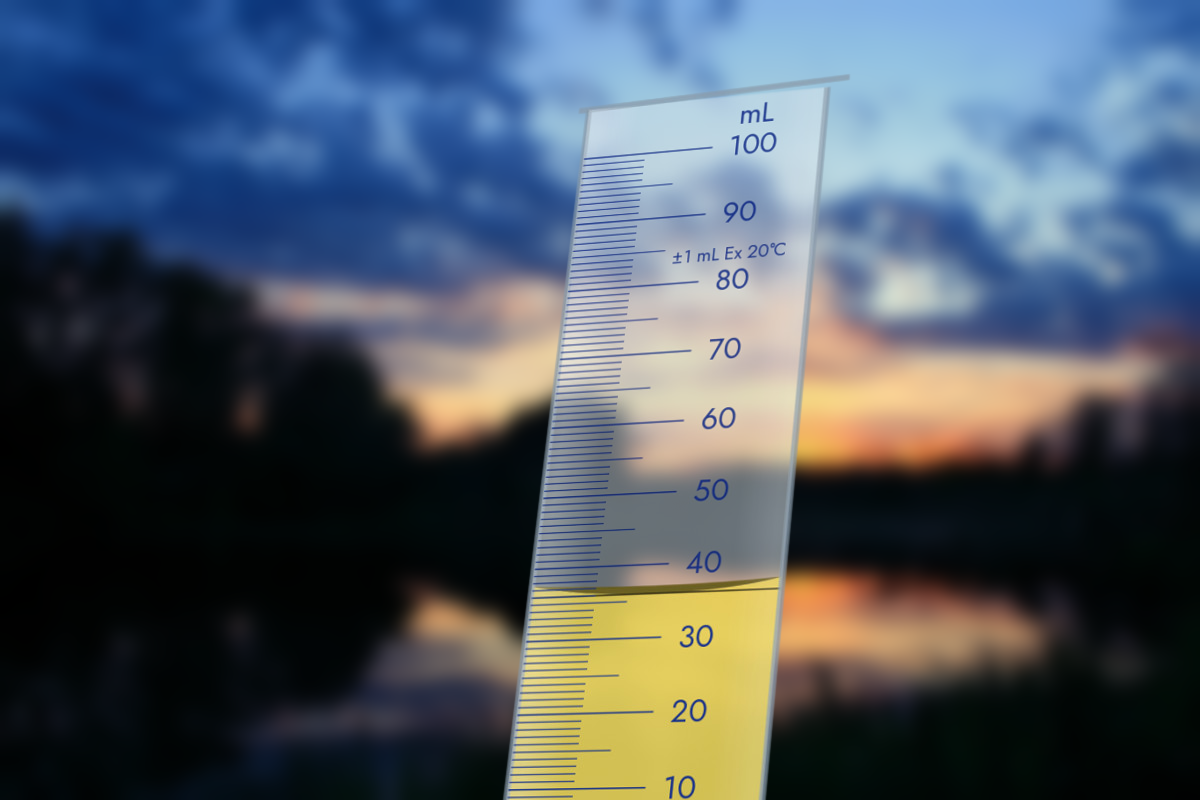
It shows 36 mL
